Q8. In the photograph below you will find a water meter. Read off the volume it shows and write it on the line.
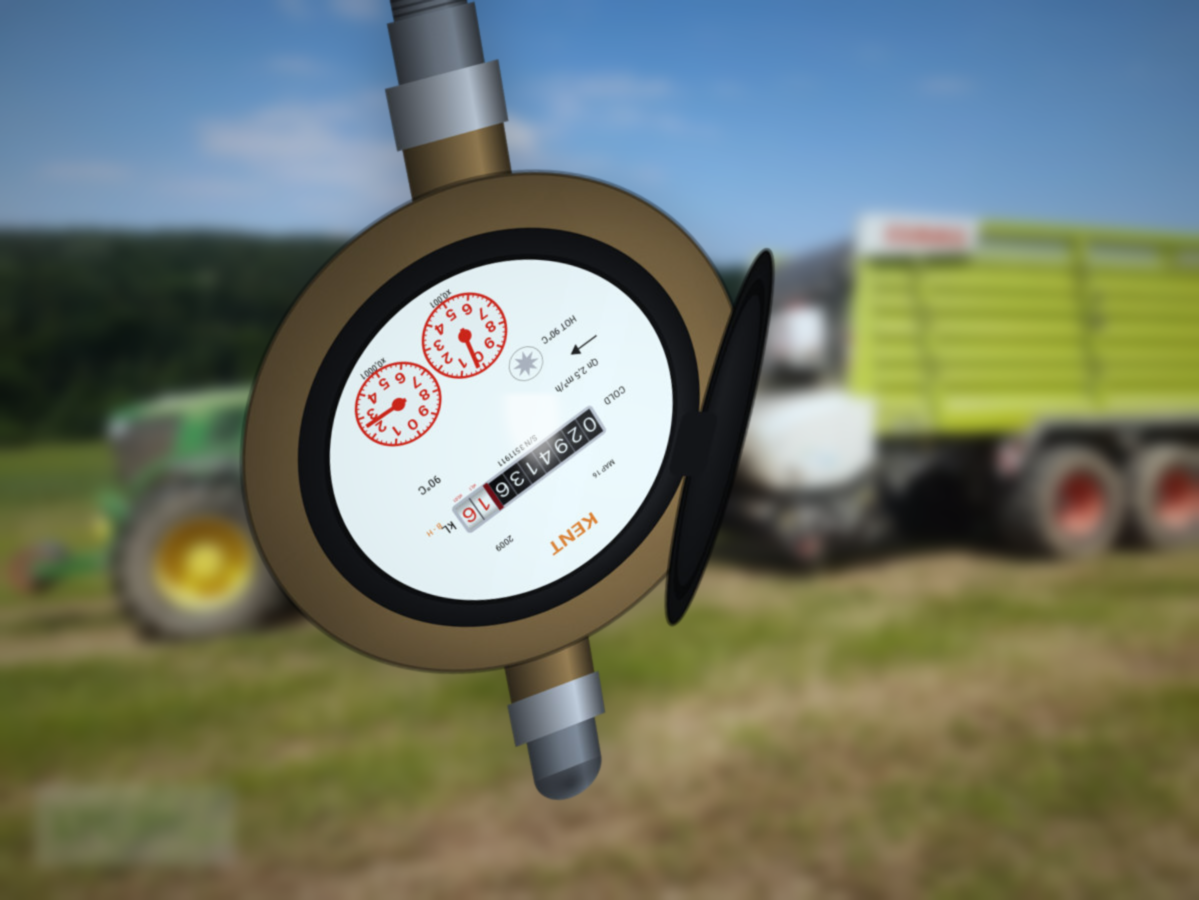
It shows 294136.1602 kL
